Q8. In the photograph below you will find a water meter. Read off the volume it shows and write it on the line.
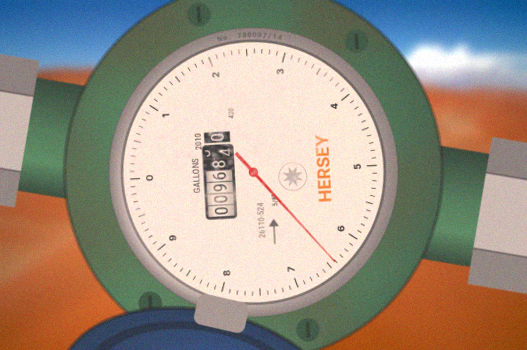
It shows 96836.4 gal
